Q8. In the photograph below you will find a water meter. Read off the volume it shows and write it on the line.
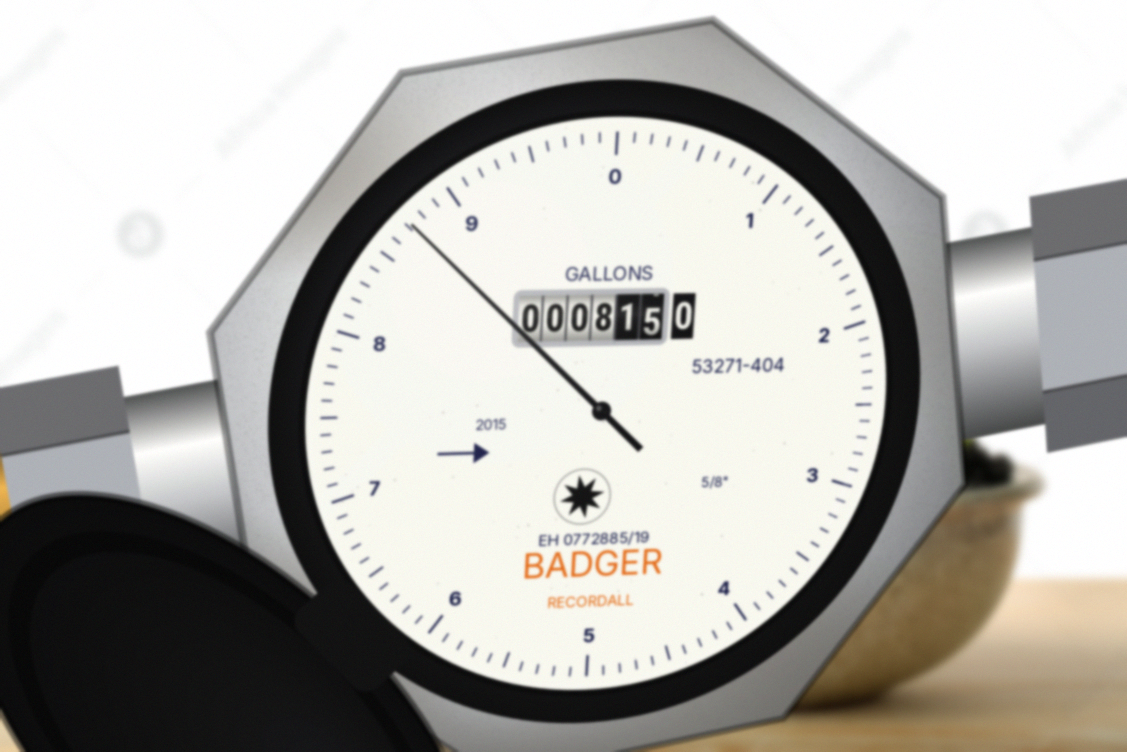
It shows 8148.7 gal
